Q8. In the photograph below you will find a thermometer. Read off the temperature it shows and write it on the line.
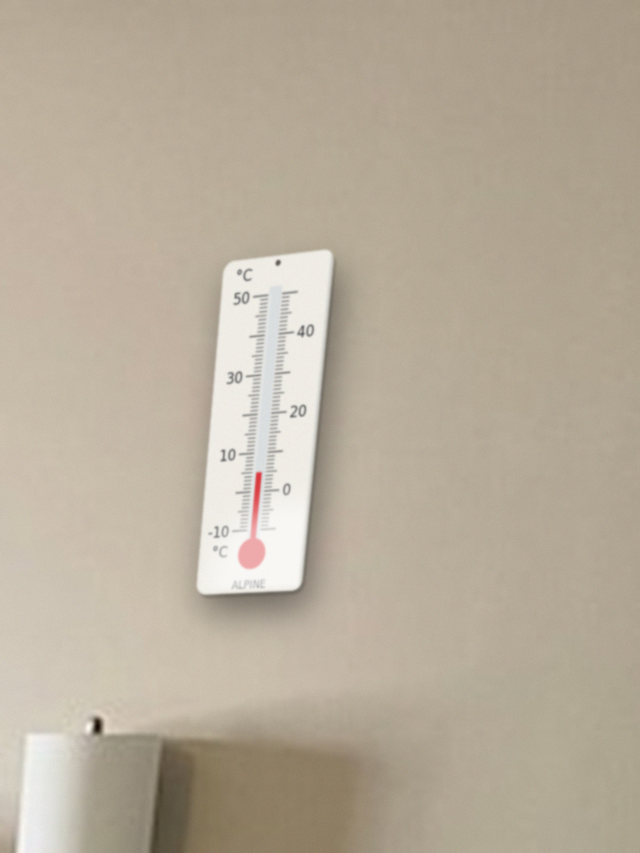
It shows 5 °C
